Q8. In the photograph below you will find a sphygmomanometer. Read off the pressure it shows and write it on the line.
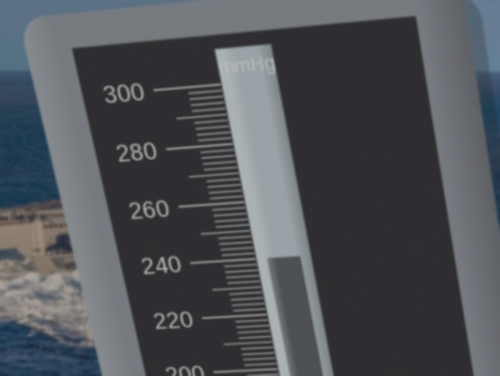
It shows 240 mmHg
